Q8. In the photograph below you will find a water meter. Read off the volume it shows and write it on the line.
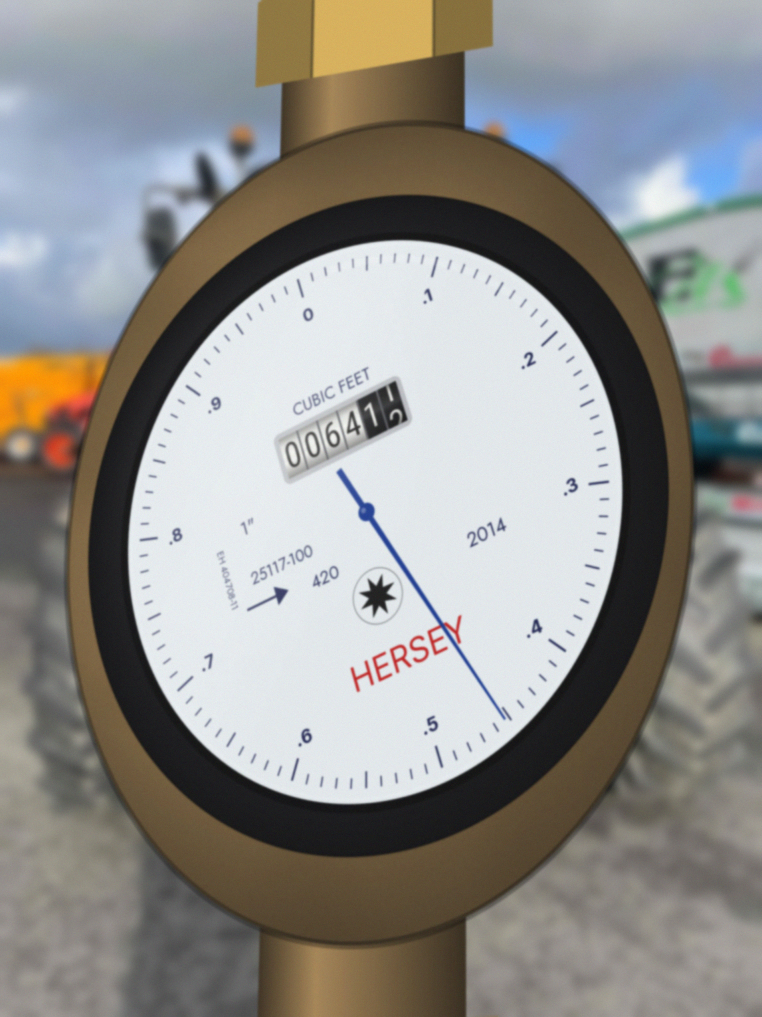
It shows 6411.45 ft³
